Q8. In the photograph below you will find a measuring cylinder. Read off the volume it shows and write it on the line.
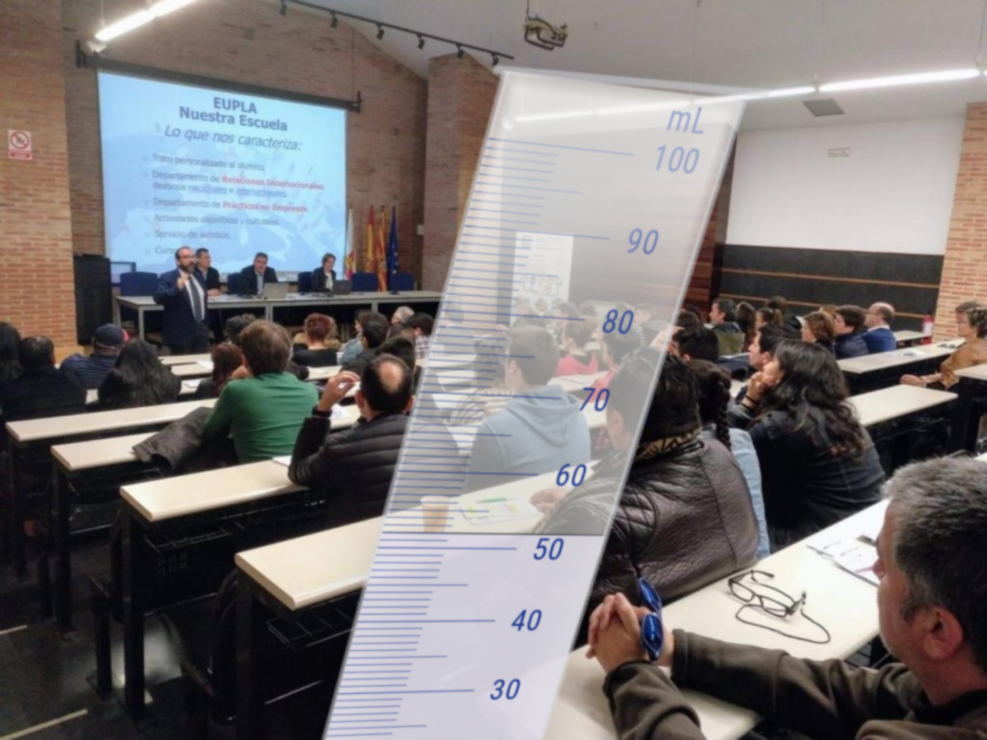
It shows 52 mL
